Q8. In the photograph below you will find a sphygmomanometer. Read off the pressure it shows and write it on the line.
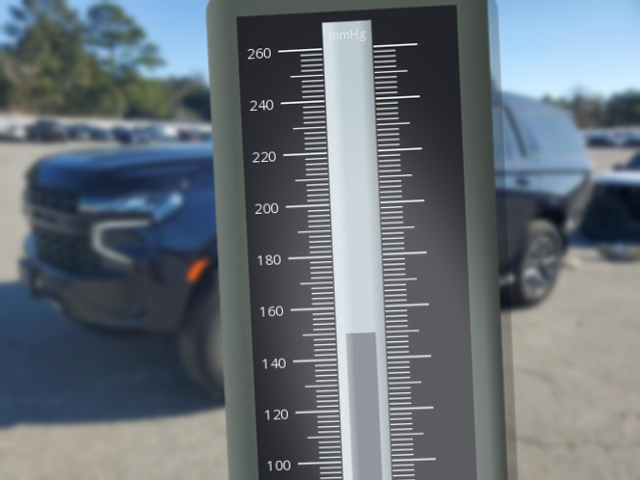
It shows 150 mmHg
